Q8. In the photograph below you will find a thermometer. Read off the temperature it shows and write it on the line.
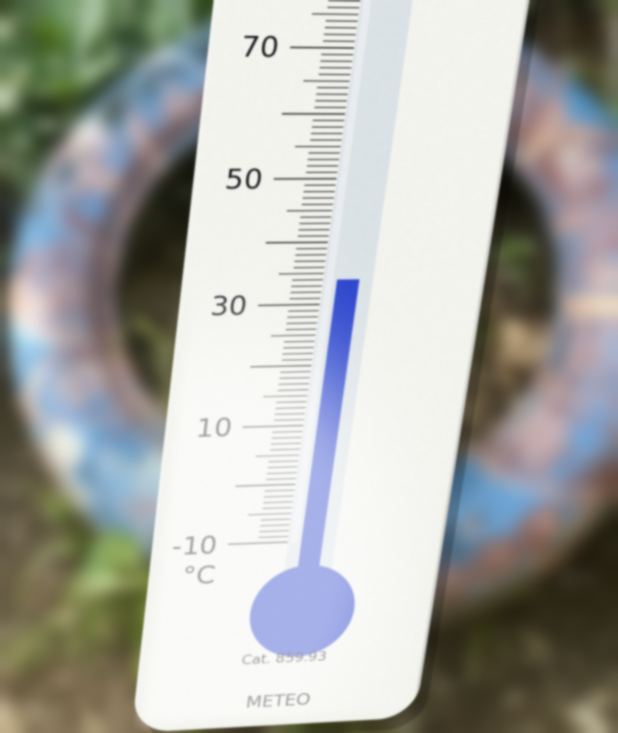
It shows 34 °C
